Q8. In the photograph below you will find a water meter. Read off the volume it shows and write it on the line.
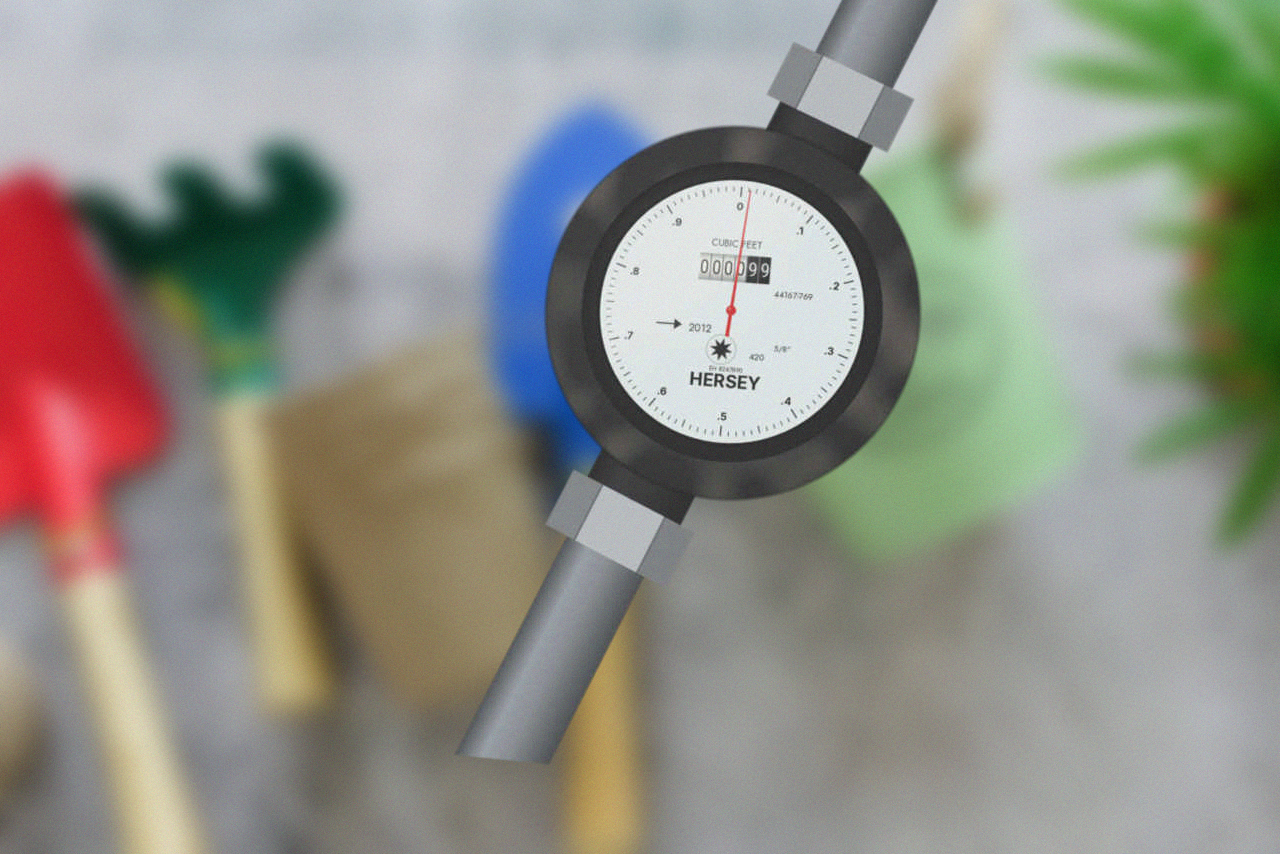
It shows 99.01 ft³
